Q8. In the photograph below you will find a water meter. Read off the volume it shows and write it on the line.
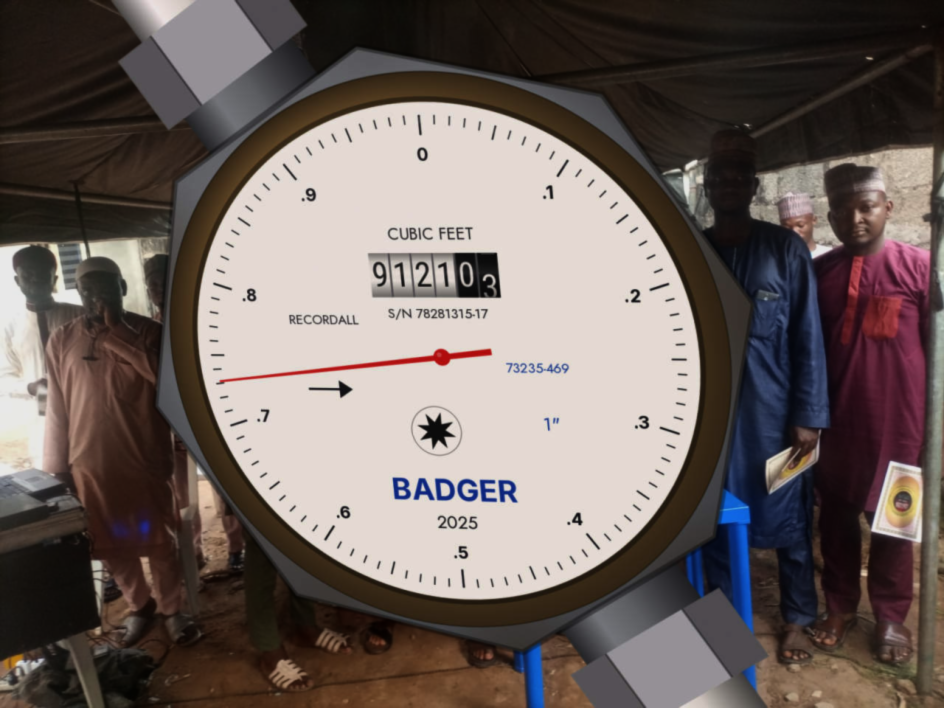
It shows 912102.73 ft³
